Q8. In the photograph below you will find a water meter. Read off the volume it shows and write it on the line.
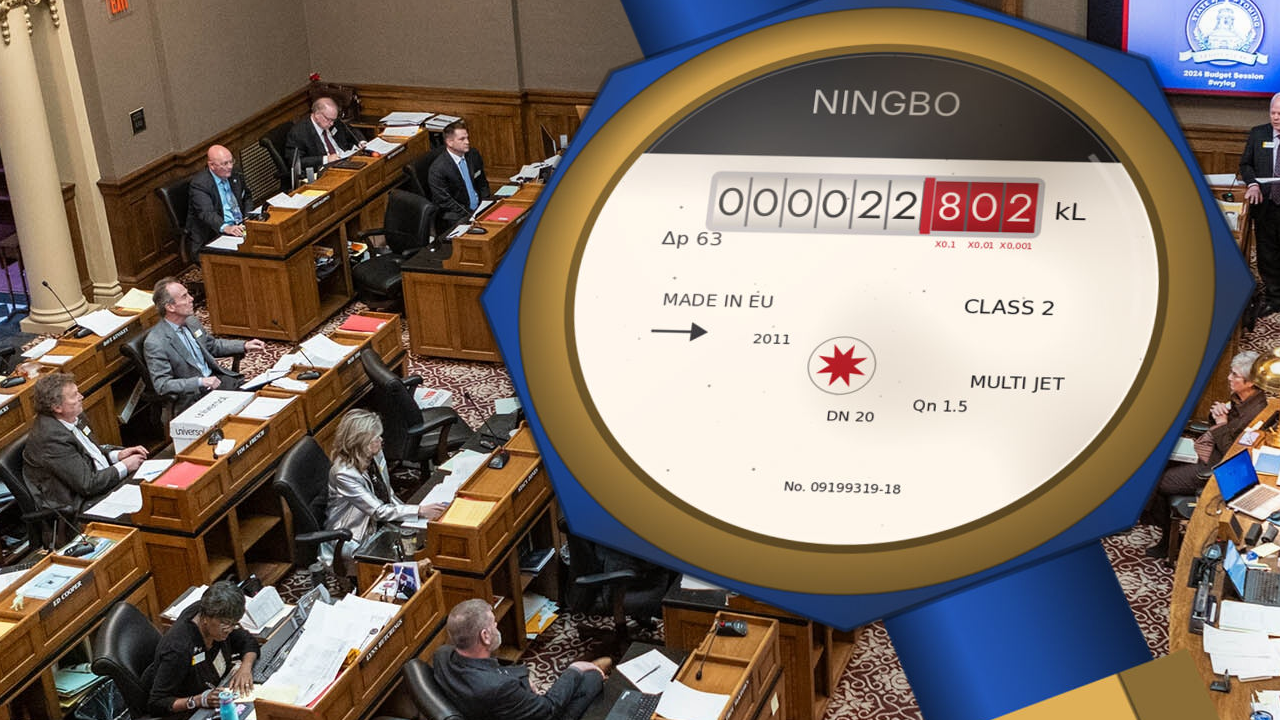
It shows 22.802 kL
